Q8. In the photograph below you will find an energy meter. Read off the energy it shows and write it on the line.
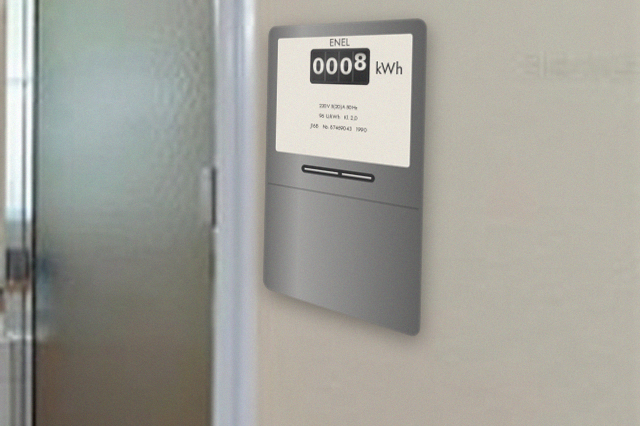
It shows 8 kWh
